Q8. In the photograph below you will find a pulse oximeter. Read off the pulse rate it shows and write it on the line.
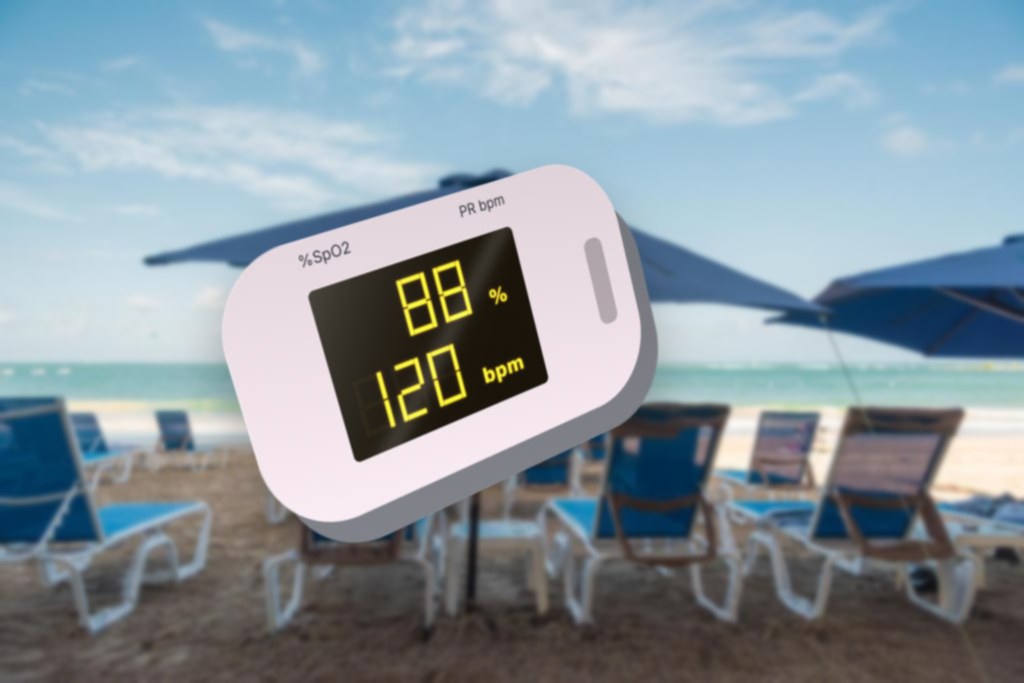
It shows 120 bpm
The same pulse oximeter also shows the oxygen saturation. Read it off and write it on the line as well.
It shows 88 %
